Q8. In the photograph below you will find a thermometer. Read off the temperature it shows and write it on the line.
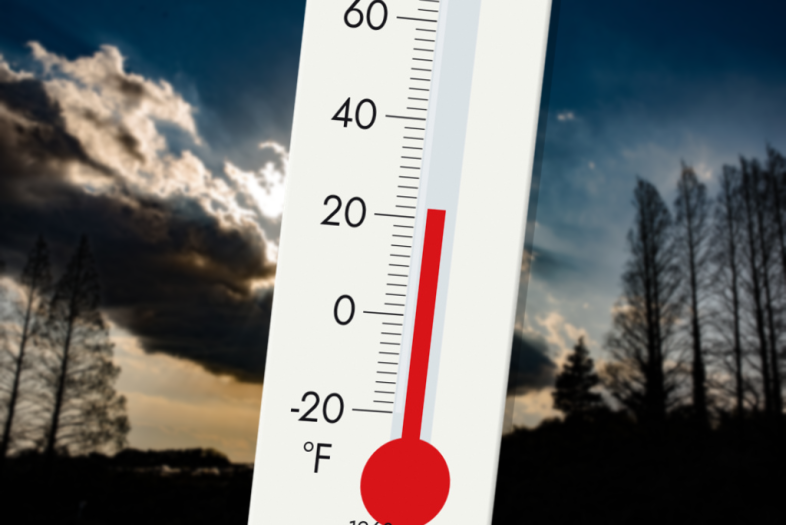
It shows 22 °F
